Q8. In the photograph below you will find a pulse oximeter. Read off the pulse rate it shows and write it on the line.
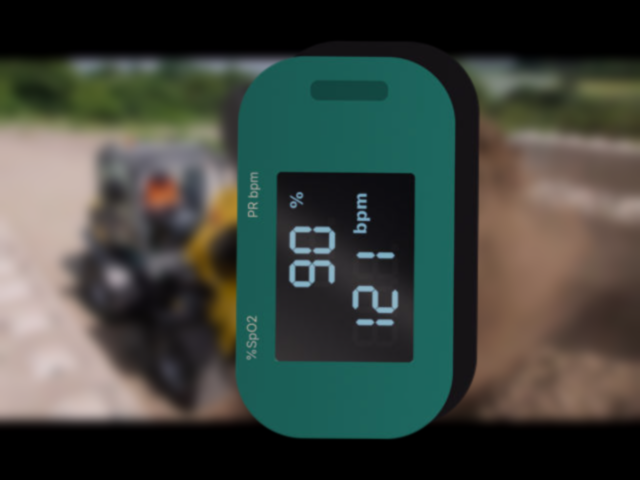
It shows 121 bpm
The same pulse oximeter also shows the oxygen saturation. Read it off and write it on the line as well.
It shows 90 %
